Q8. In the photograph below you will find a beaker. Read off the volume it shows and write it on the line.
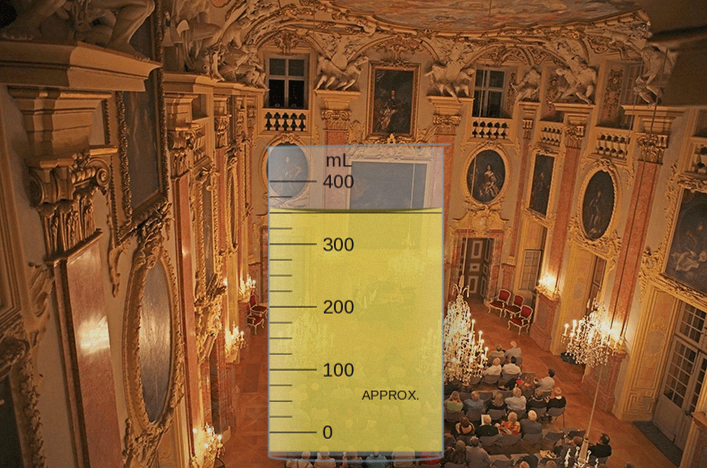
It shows 350 mL
